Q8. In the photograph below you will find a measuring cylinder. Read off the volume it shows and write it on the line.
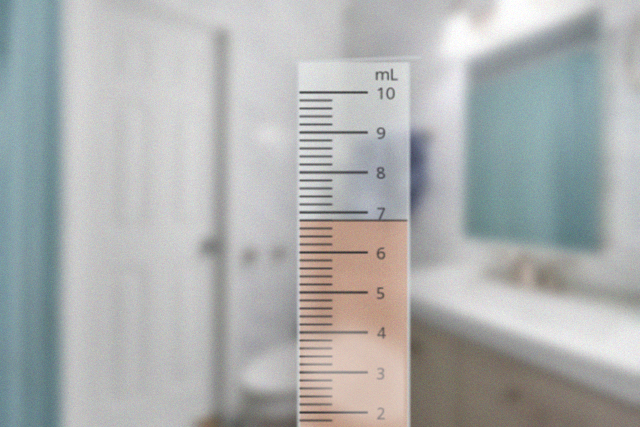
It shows 6.8 mL
